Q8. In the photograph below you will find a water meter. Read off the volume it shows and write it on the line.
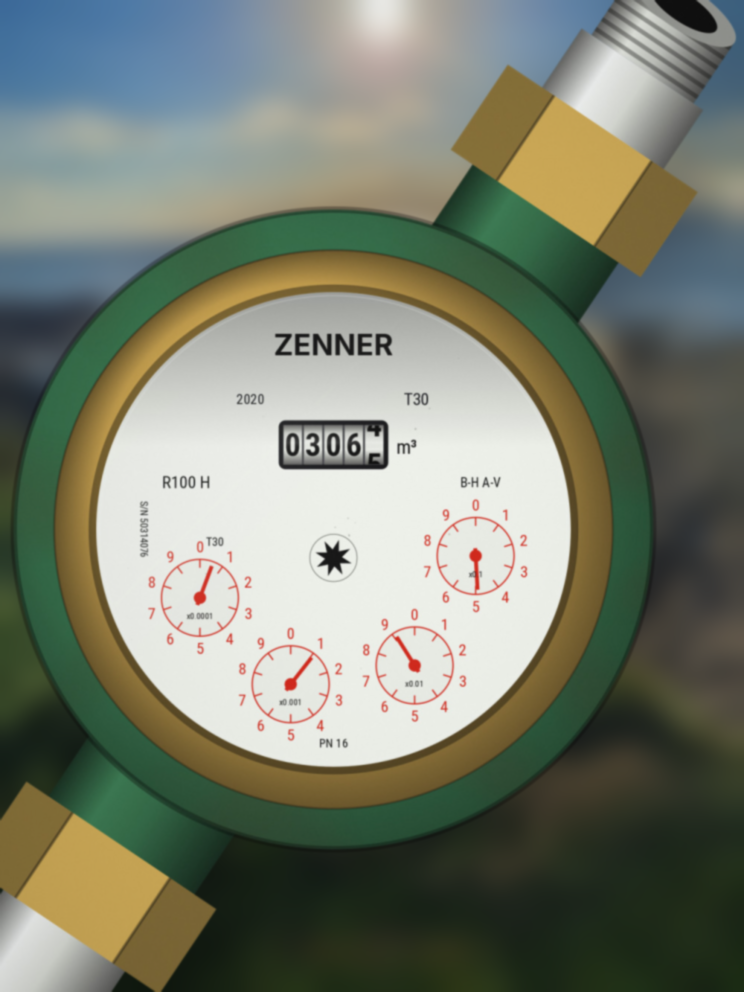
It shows 3064.4910 m³
